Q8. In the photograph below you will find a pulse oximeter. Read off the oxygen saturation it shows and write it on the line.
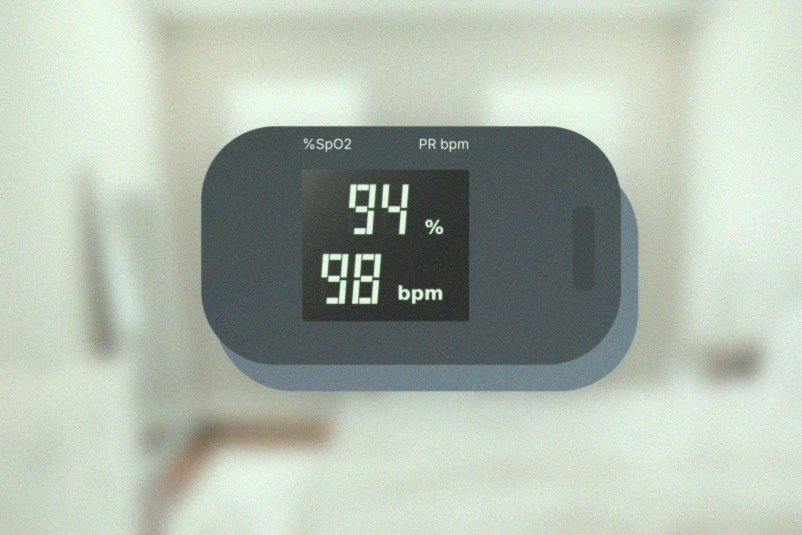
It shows 94 %
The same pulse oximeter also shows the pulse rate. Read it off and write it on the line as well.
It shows 98 bpm
